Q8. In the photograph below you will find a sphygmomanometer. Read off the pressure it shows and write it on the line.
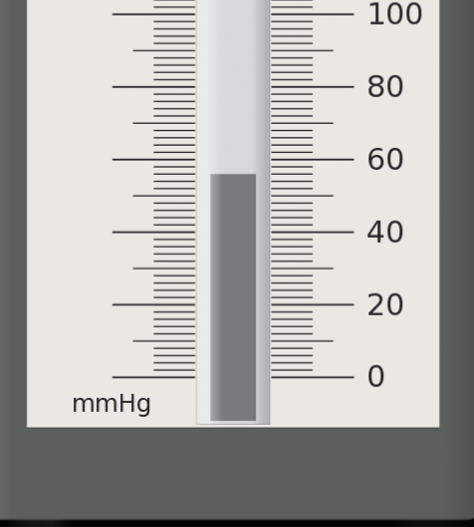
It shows 56 mmHg
